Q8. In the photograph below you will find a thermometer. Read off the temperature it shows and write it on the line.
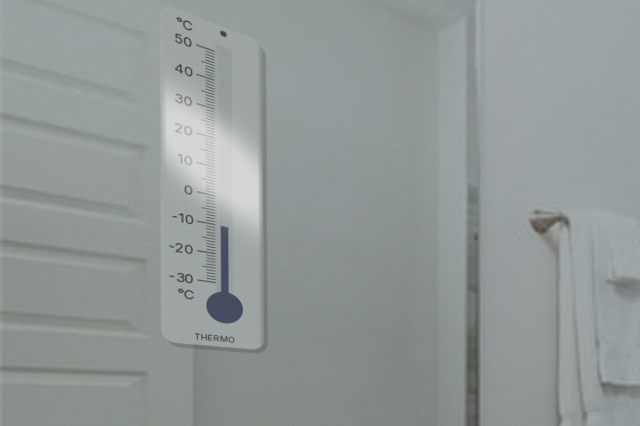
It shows -10 °C
